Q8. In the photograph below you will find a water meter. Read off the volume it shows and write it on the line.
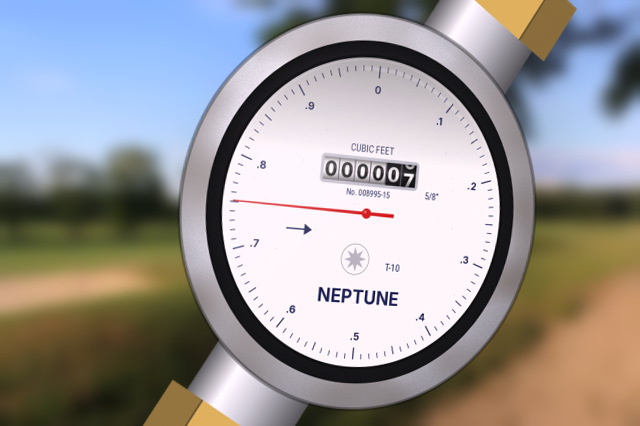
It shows 6.75 ft³
